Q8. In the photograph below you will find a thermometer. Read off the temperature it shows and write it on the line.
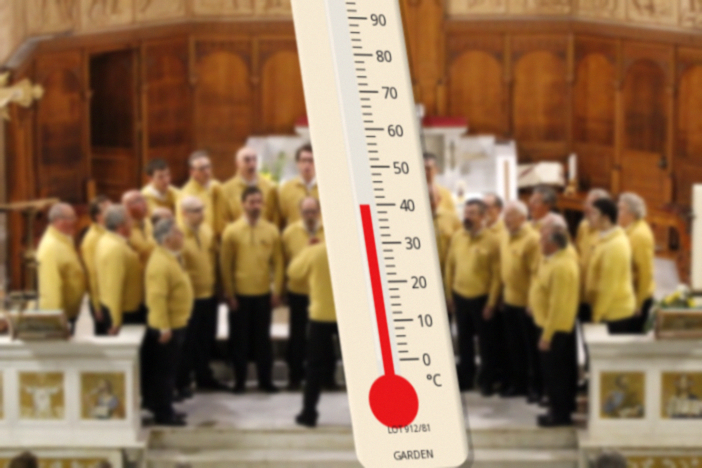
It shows 40 °C
